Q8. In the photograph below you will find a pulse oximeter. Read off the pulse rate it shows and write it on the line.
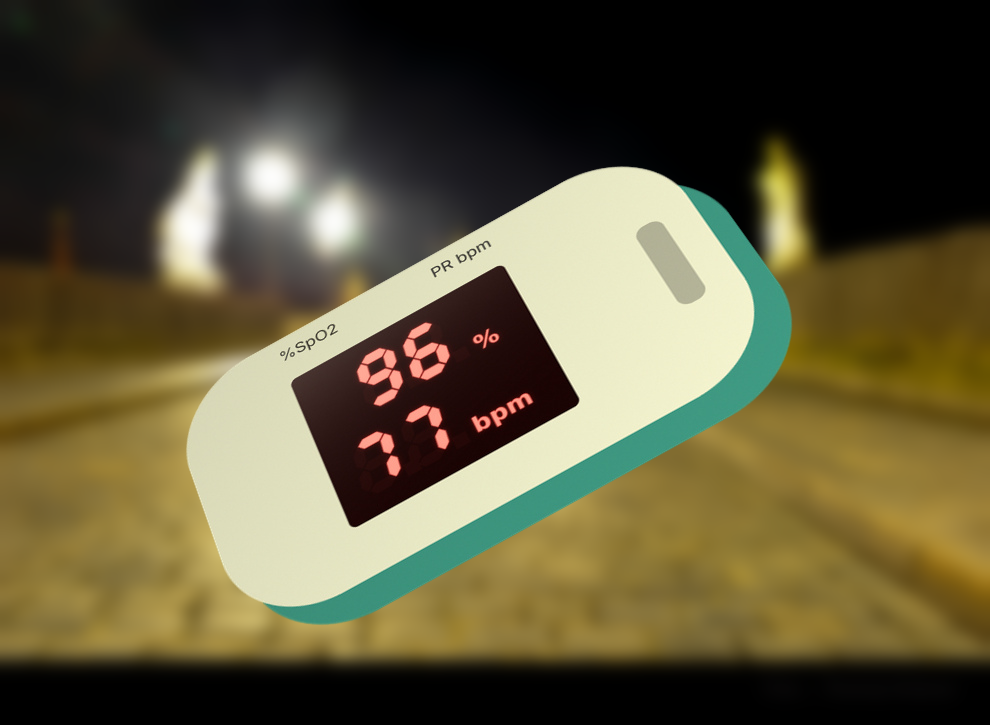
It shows 77 bpm
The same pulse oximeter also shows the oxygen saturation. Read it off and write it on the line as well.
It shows 96 %
